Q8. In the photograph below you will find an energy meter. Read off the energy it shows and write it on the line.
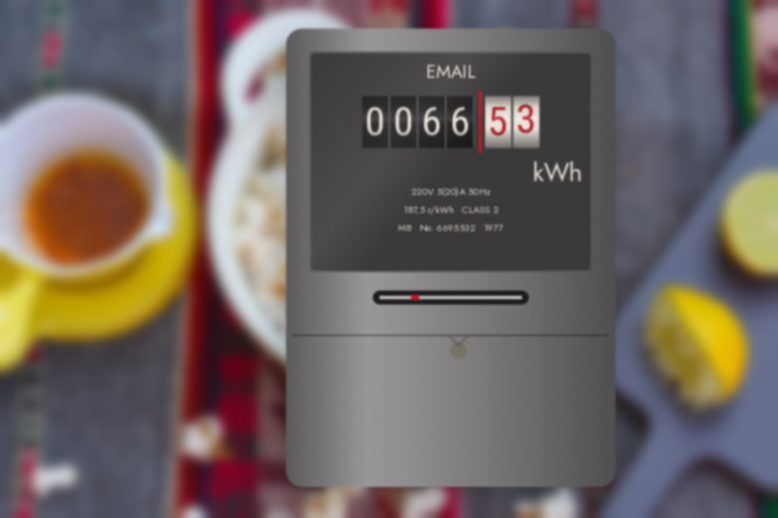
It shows 66.53 kWh
